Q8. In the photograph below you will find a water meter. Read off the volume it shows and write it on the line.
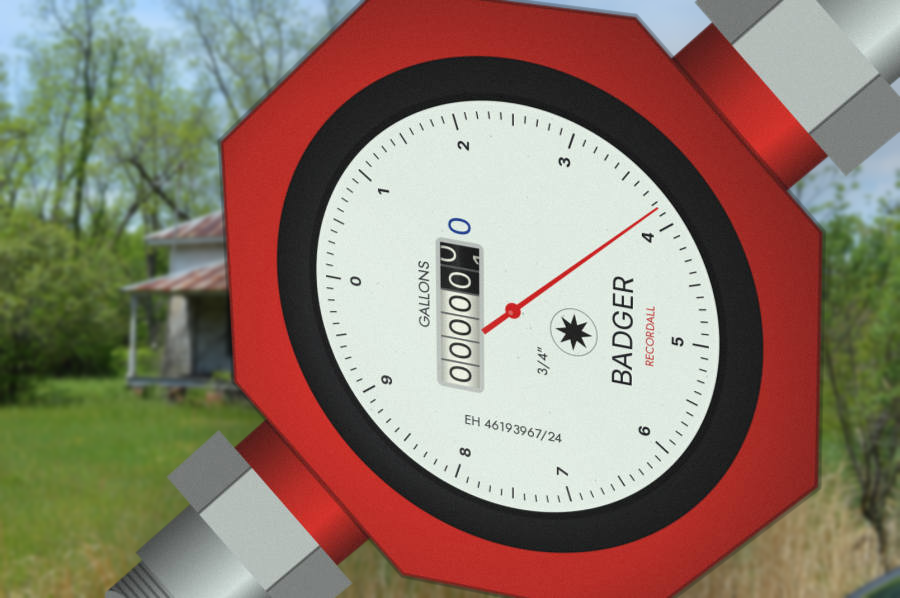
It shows 3.8 gal
